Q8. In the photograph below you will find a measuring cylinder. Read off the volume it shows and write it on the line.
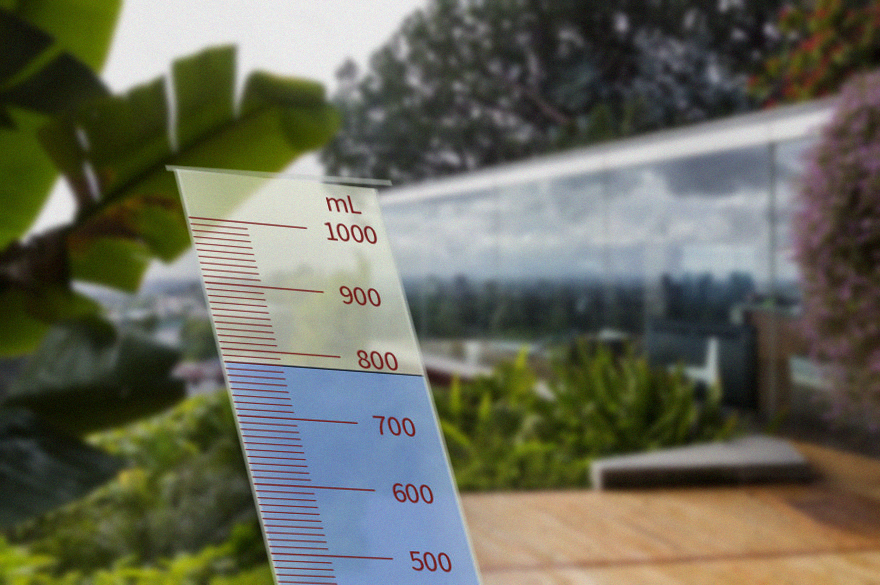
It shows 780 mL
